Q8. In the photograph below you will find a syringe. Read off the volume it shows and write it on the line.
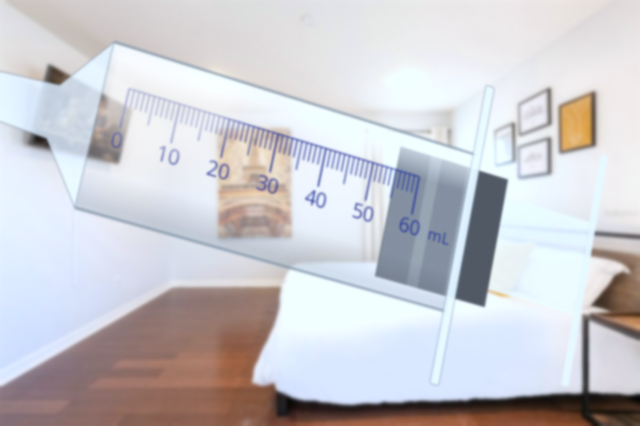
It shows 55 mL
